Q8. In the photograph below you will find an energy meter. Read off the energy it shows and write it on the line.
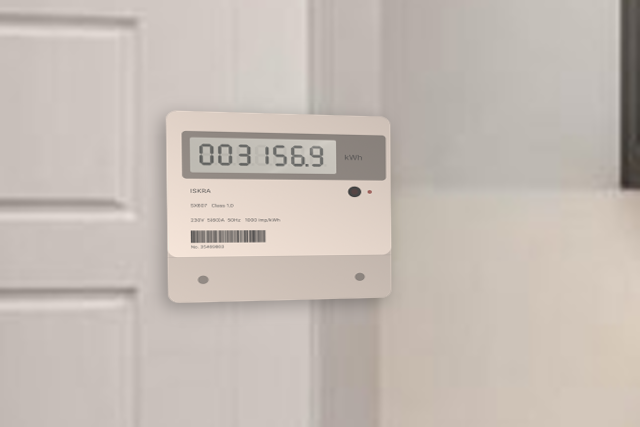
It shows 3156.9 kWh
